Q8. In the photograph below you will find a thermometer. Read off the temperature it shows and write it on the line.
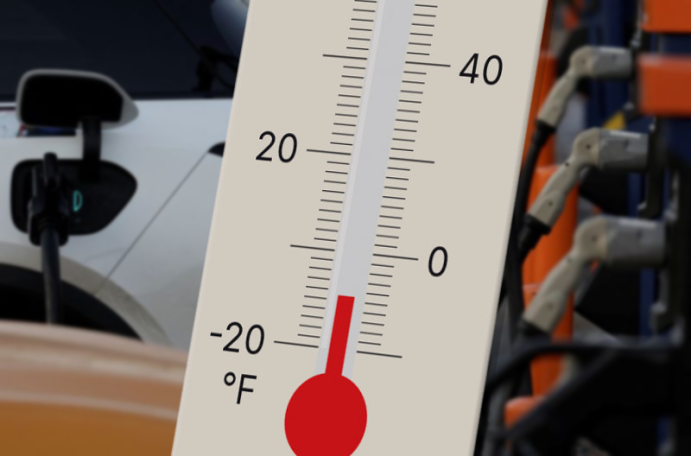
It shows -9 °F
